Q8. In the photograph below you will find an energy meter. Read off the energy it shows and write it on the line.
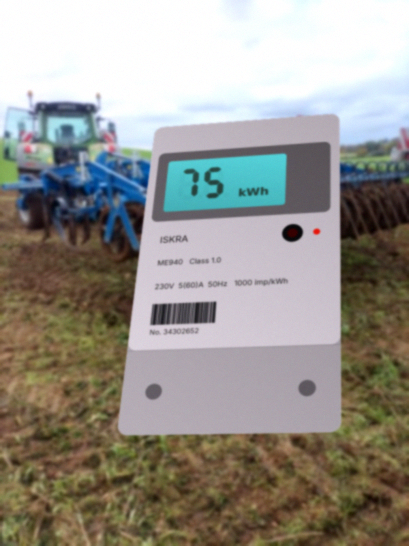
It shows 75 kWh
